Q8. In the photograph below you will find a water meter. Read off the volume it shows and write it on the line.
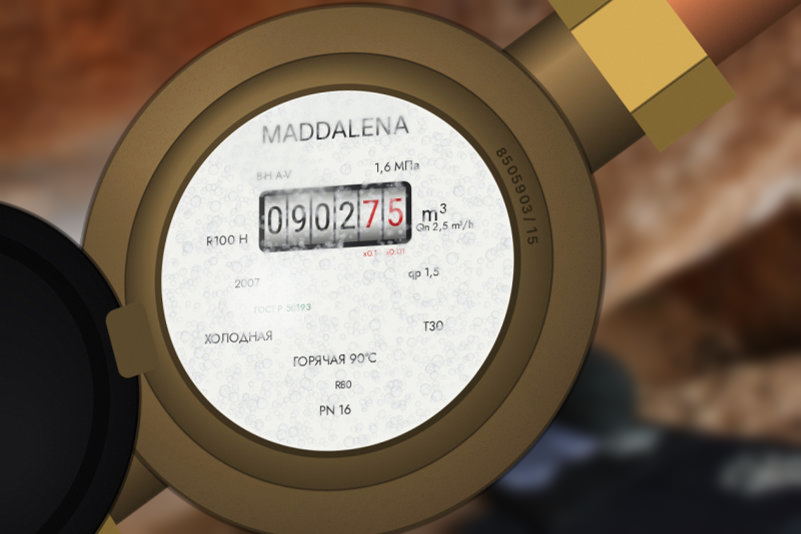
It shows 902.75 m³
